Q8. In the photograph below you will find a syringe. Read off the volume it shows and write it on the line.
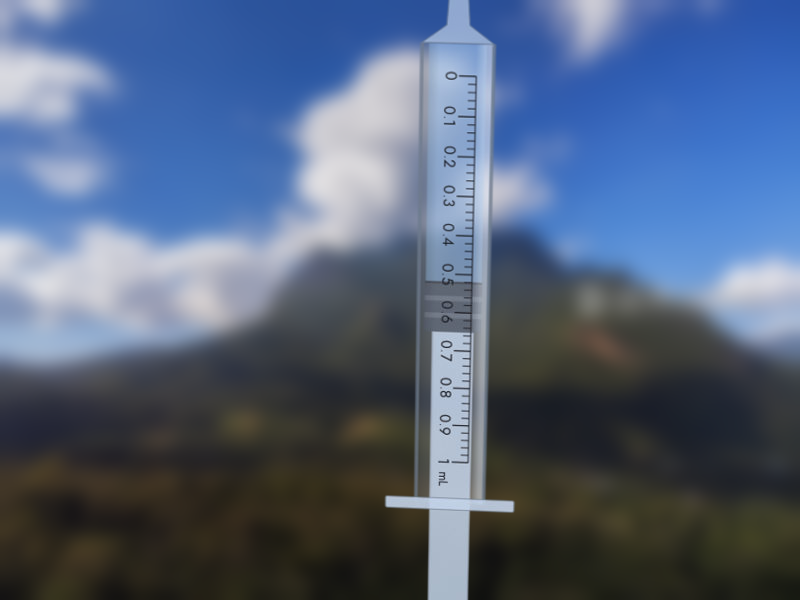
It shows 0.52 mL
